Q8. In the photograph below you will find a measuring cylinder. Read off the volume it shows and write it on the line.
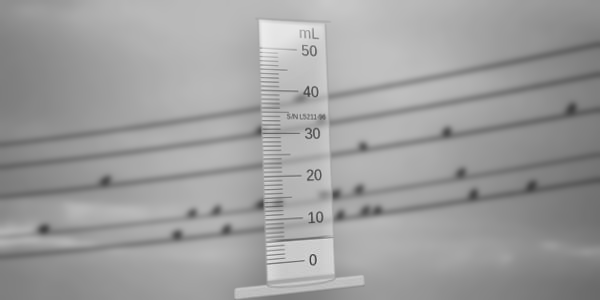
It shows 5 mL
